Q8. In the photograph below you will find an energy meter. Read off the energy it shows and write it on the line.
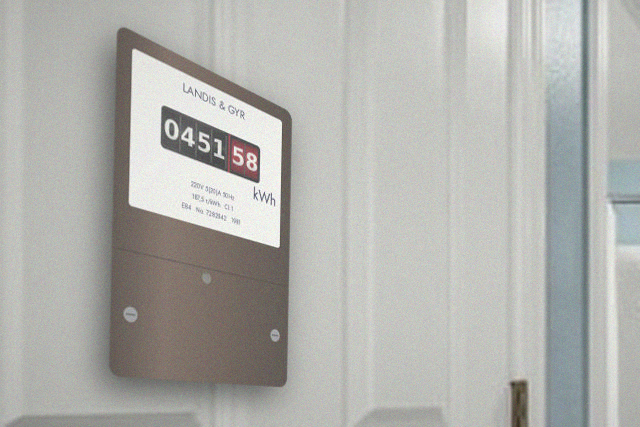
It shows 451.58 kWh
